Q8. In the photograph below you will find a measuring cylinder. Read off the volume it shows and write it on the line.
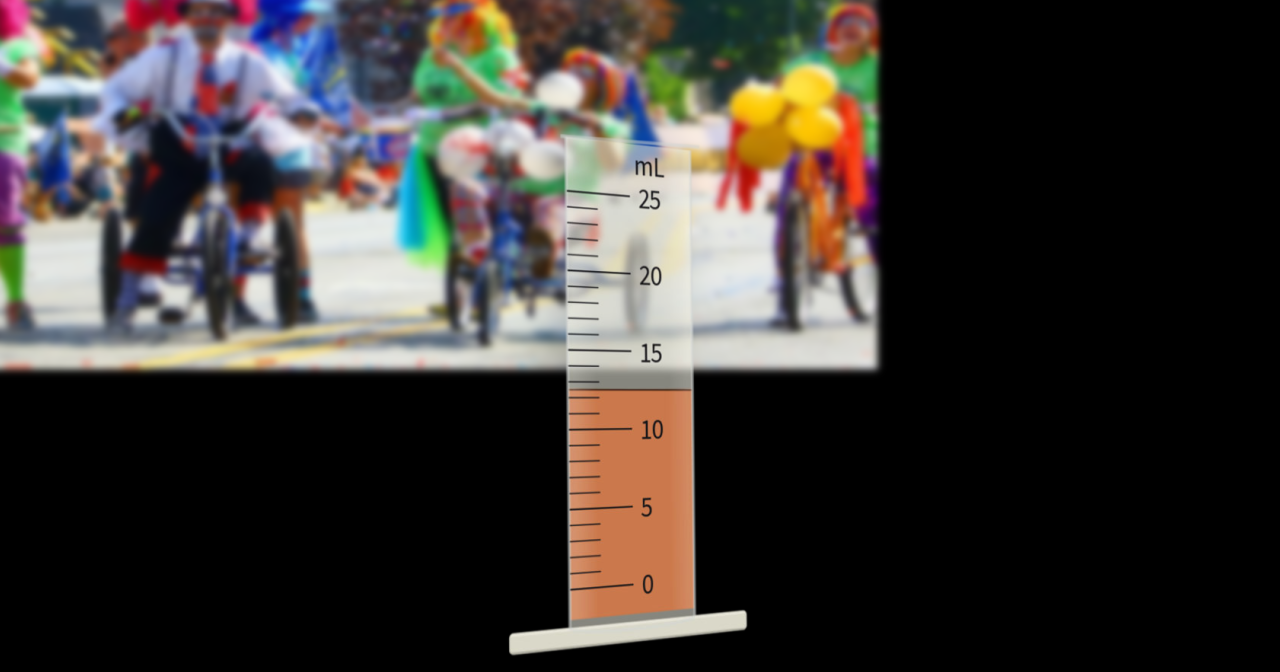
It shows 12.5 mL
